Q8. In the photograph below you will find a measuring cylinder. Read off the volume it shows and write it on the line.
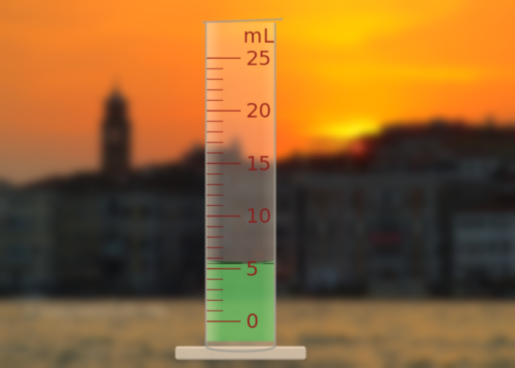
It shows 5.5 mL
